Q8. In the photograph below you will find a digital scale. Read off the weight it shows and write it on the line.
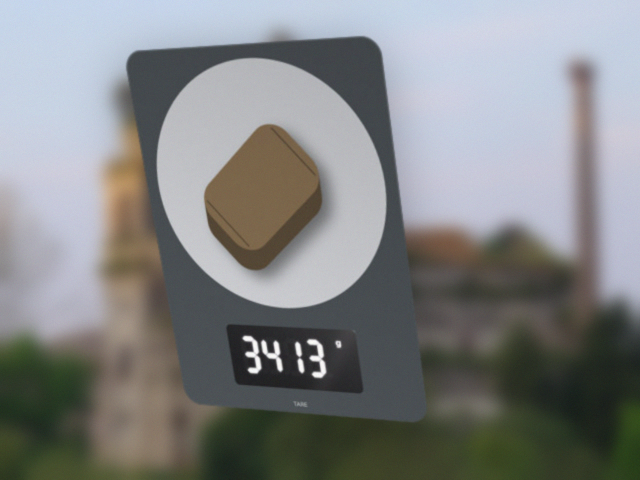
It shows 3413 g
